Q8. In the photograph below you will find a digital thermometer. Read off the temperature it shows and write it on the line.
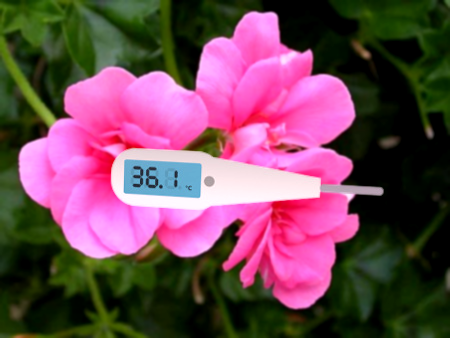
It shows 36.1 °C
